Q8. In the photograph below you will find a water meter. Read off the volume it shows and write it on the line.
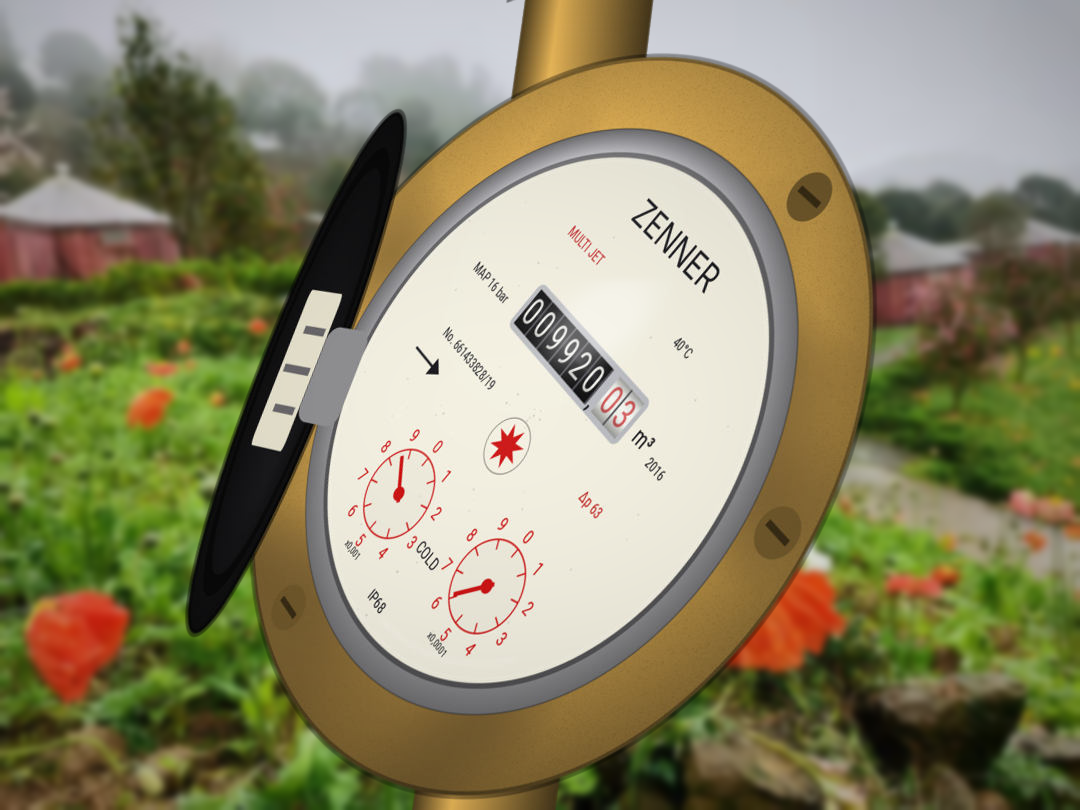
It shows 9920.0386 m³
